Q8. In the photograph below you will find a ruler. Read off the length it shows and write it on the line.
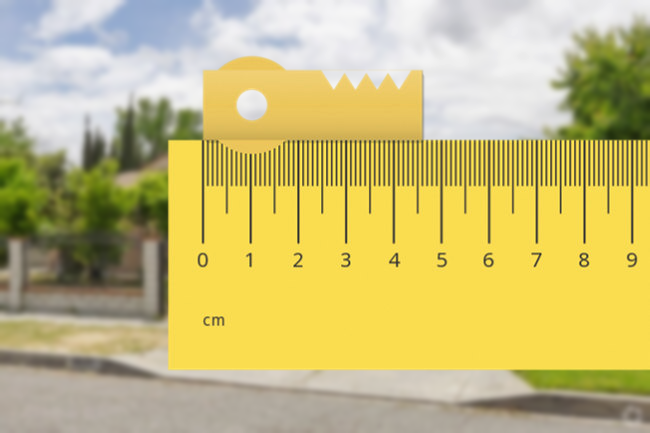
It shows 4.6 cm
